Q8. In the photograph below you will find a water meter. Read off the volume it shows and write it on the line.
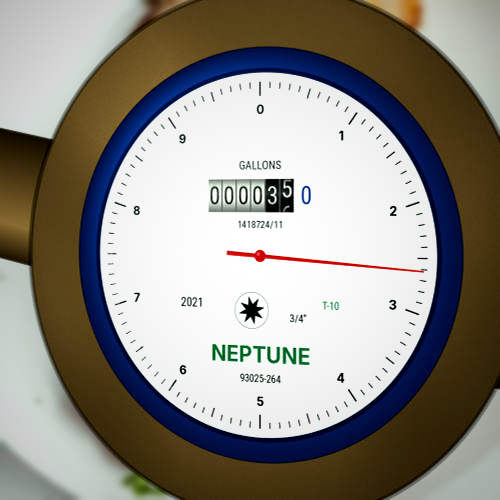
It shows 352.6 gal
